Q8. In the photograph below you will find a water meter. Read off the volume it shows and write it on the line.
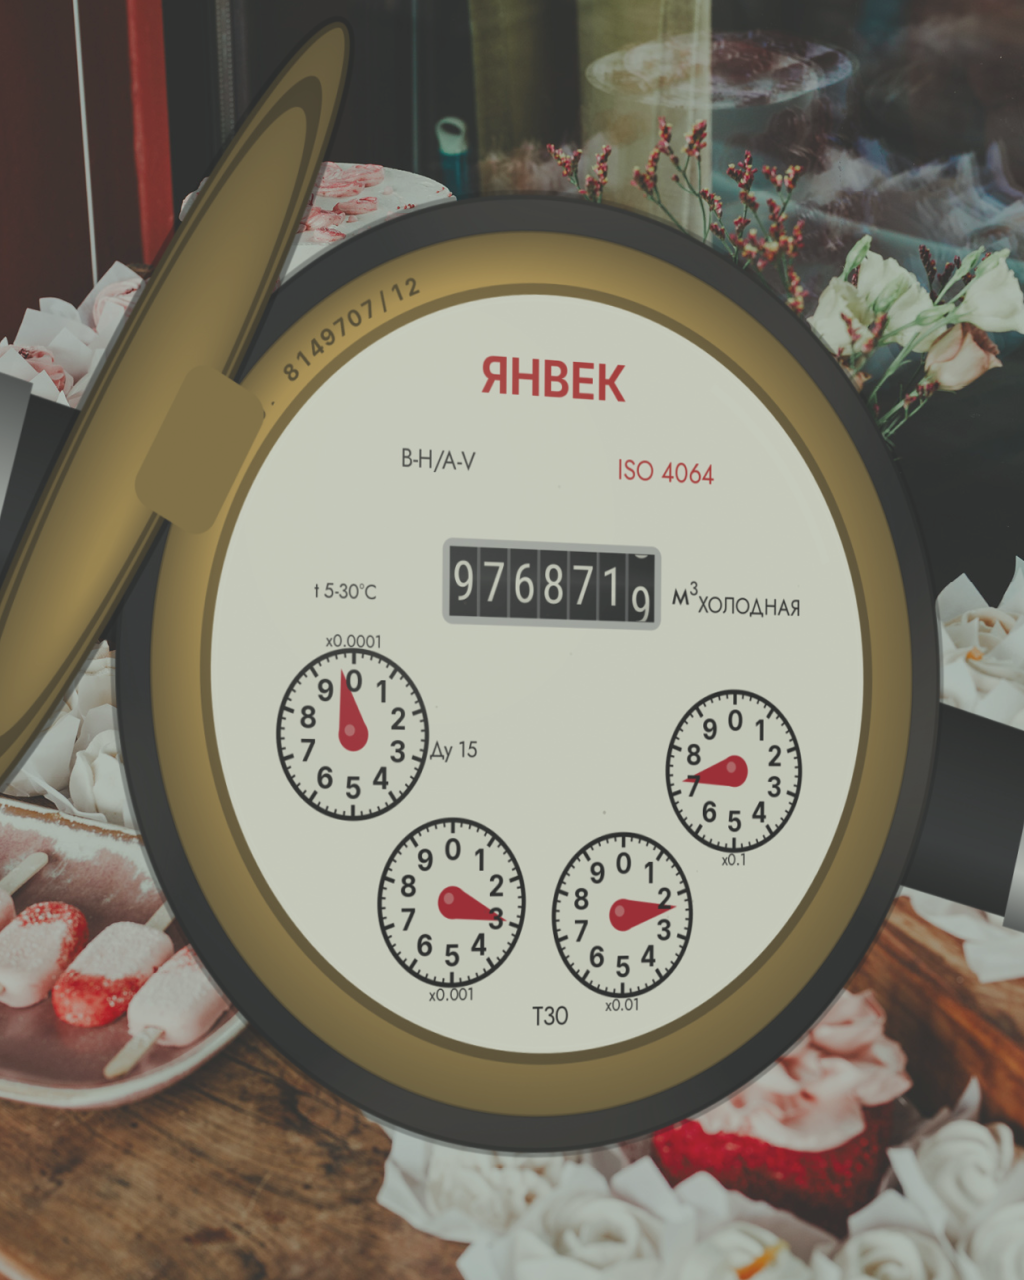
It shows 9768718.7229 m³
